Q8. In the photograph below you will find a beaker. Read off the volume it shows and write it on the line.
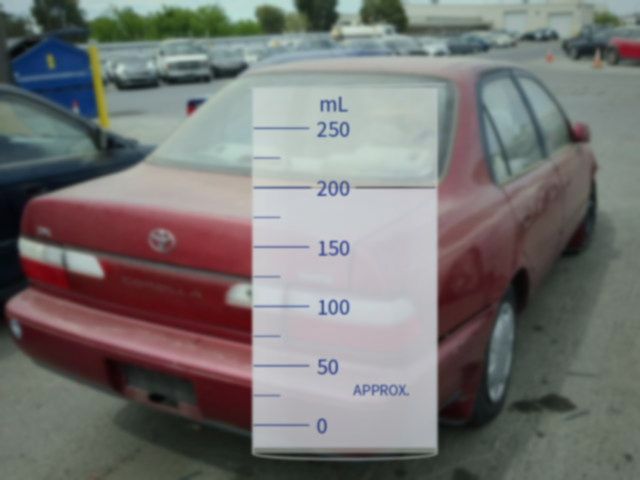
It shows 200 mL
